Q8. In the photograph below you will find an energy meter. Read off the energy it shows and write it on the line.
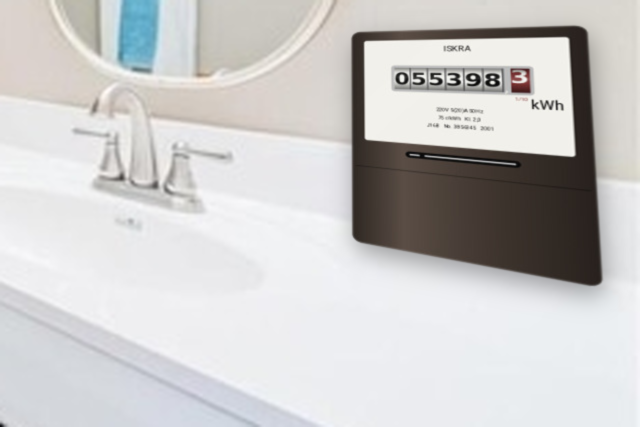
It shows 55398.3 kWh
